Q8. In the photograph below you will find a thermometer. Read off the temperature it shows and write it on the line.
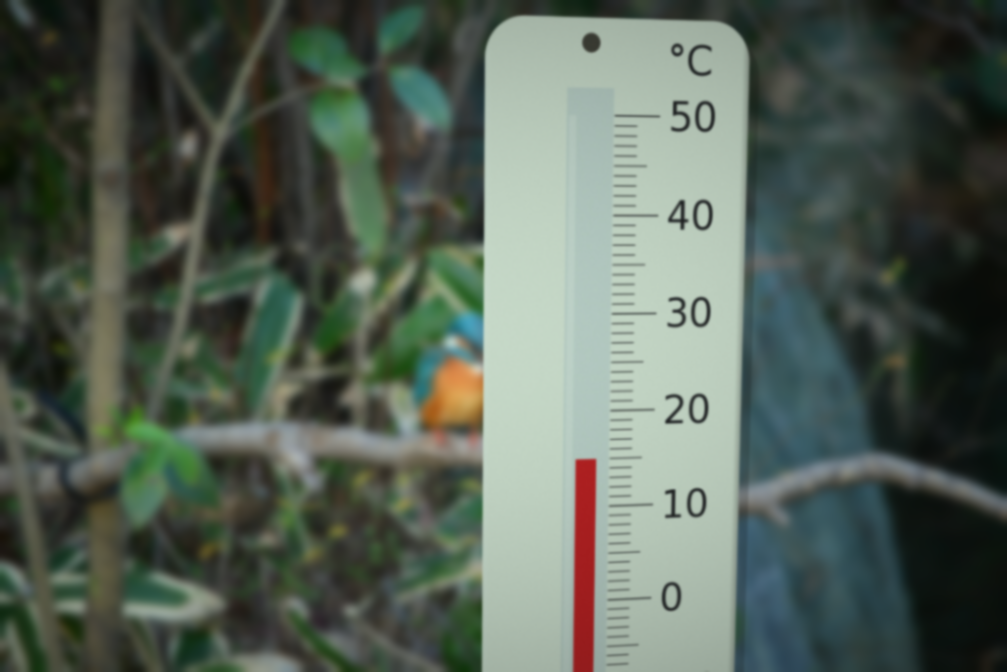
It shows 15 °C
